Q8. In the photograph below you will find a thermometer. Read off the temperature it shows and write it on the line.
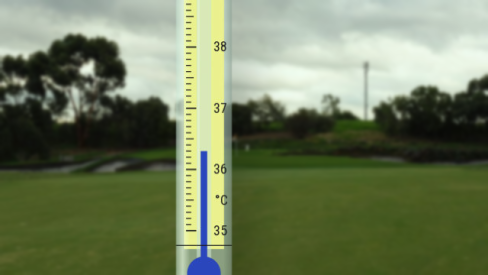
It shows 36.3 °C
